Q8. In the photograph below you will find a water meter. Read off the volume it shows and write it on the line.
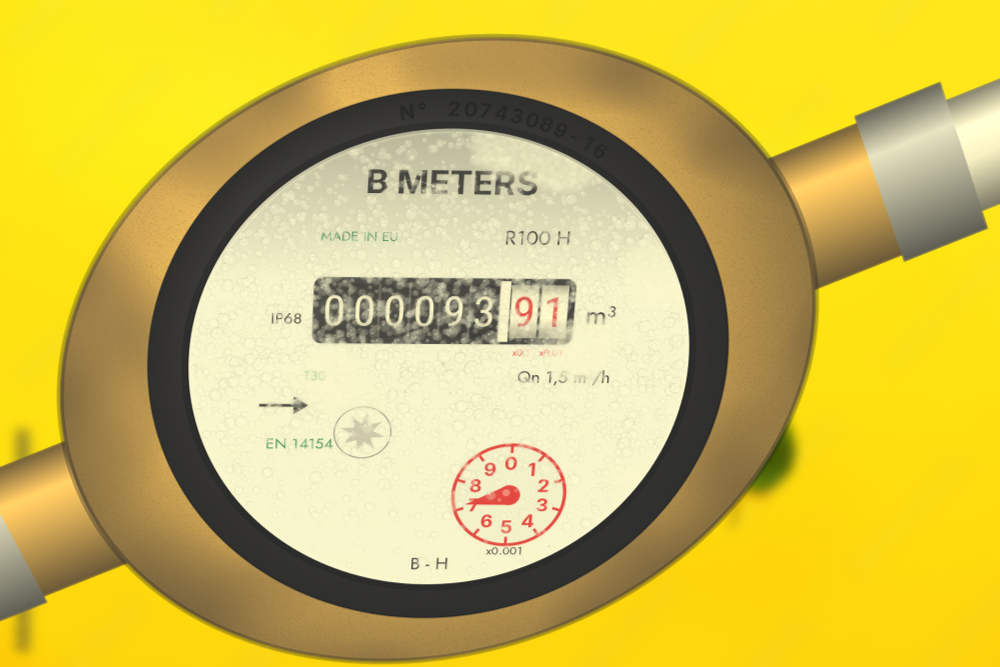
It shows 93.917 m³
